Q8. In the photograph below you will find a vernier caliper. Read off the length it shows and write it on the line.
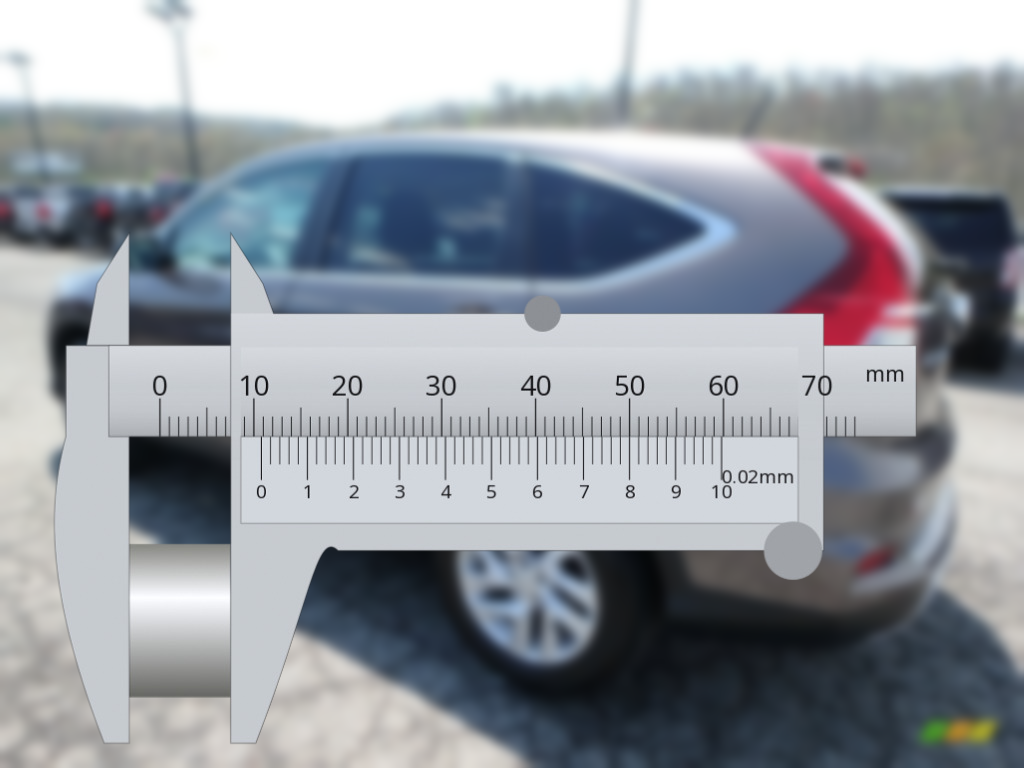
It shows 10.8 mm
